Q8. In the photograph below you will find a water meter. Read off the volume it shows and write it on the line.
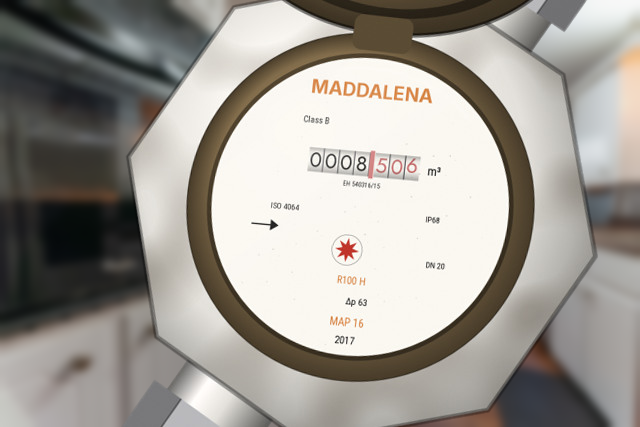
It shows 8.506 m³
